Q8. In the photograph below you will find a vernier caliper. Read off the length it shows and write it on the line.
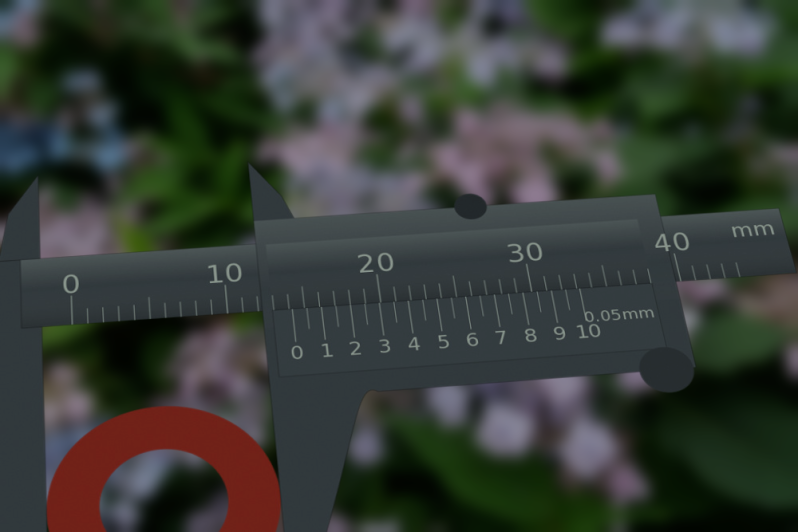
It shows 14.2 mm
